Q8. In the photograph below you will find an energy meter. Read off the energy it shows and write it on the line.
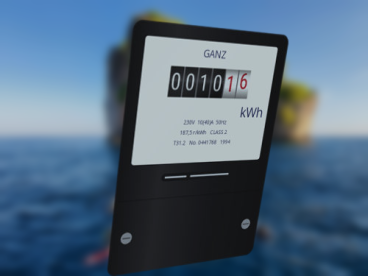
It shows 10.16 kWh
